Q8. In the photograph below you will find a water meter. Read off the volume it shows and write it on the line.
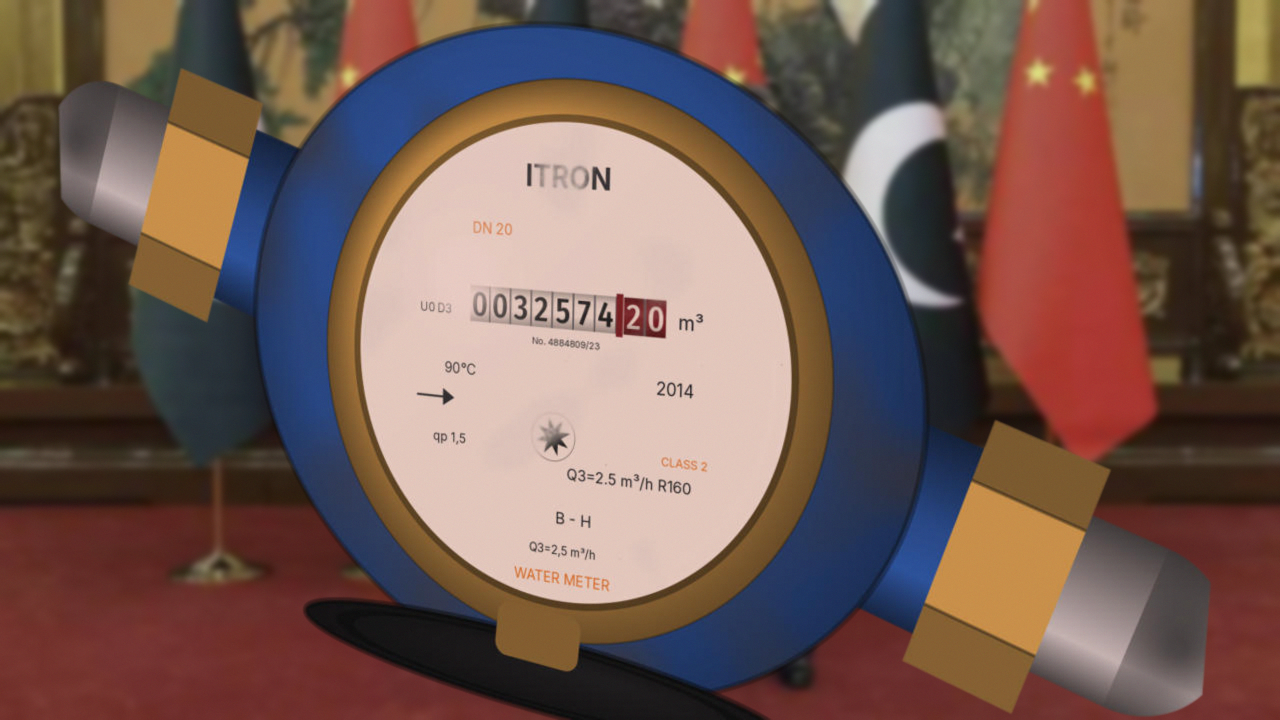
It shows 32574.20 m³
